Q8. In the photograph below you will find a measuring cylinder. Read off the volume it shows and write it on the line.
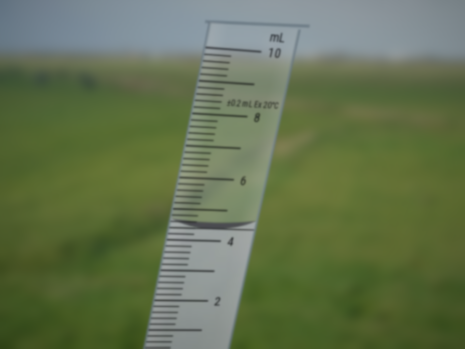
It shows 4.4 mL
